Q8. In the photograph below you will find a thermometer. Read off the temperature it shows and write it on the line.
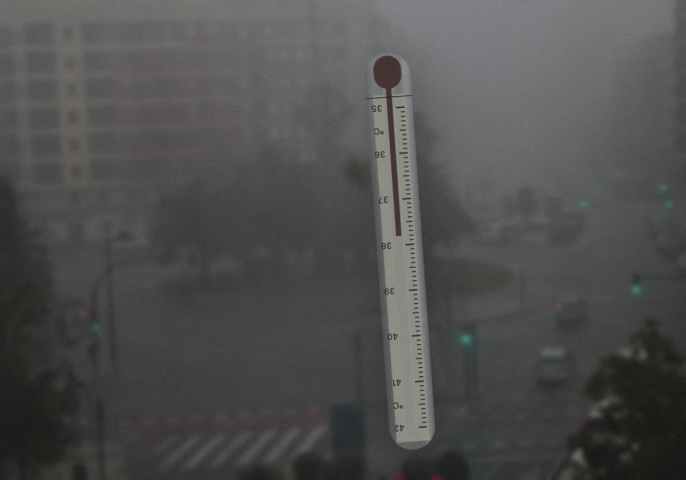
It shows 37.8 °C
